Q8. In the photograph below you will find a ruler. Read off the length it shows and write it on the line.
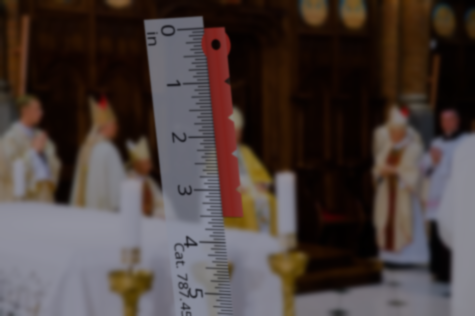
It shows 3.5 in
